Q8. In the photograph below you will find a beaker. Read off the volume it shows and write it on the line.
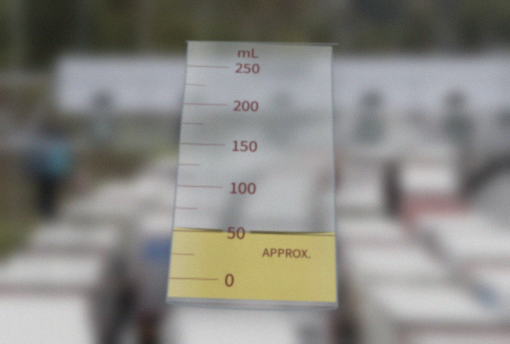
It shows 50 mL
